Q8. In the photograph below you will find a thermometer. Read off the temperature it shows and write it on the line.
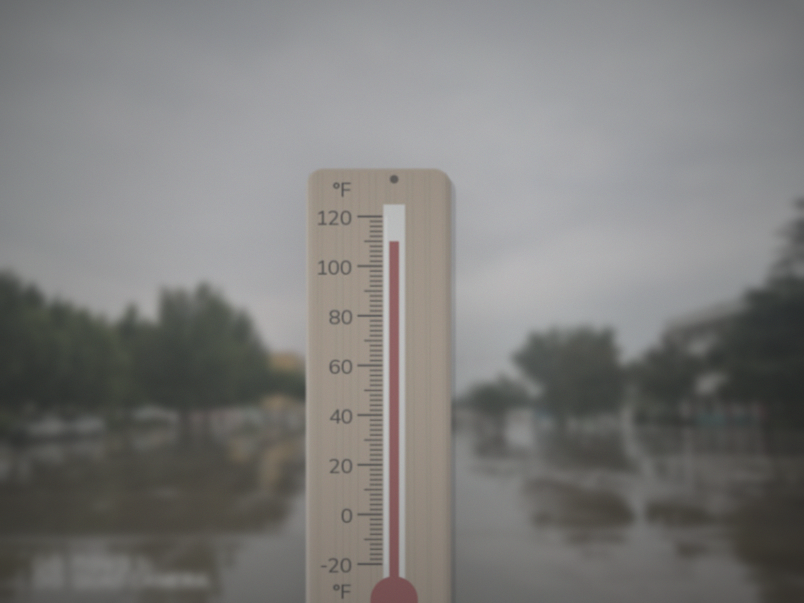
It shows 110 °F
